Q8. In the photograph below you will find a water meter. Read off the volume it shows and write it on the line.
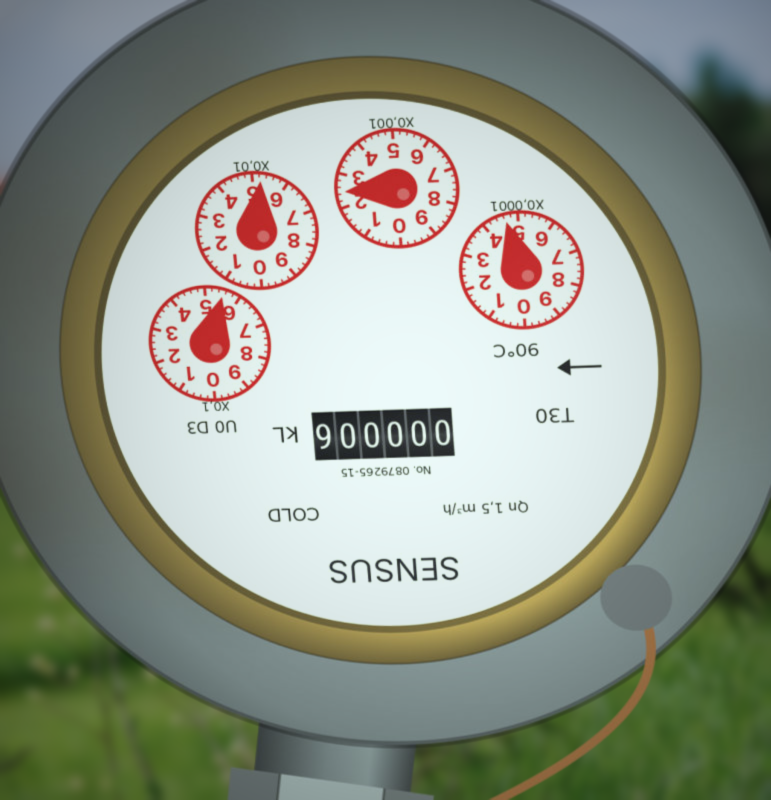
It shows 6.5524 kL
